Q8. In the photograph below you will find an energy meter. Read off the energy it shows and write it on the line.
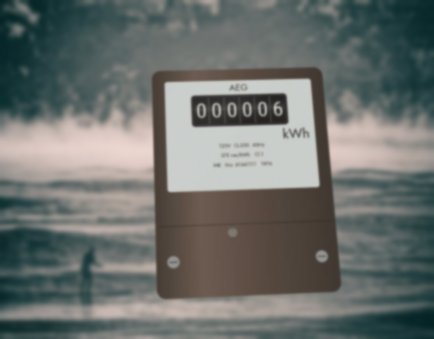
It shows 6 kWh
